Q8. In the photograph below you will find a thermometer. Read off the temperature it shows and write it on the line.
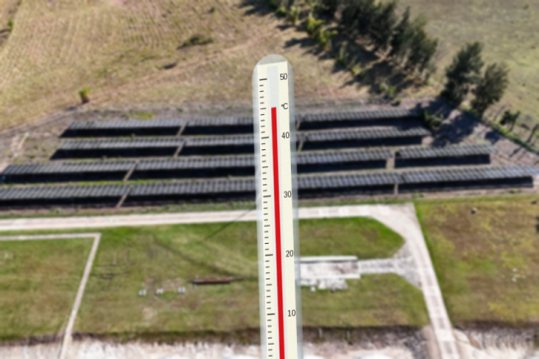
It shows 45 °C
